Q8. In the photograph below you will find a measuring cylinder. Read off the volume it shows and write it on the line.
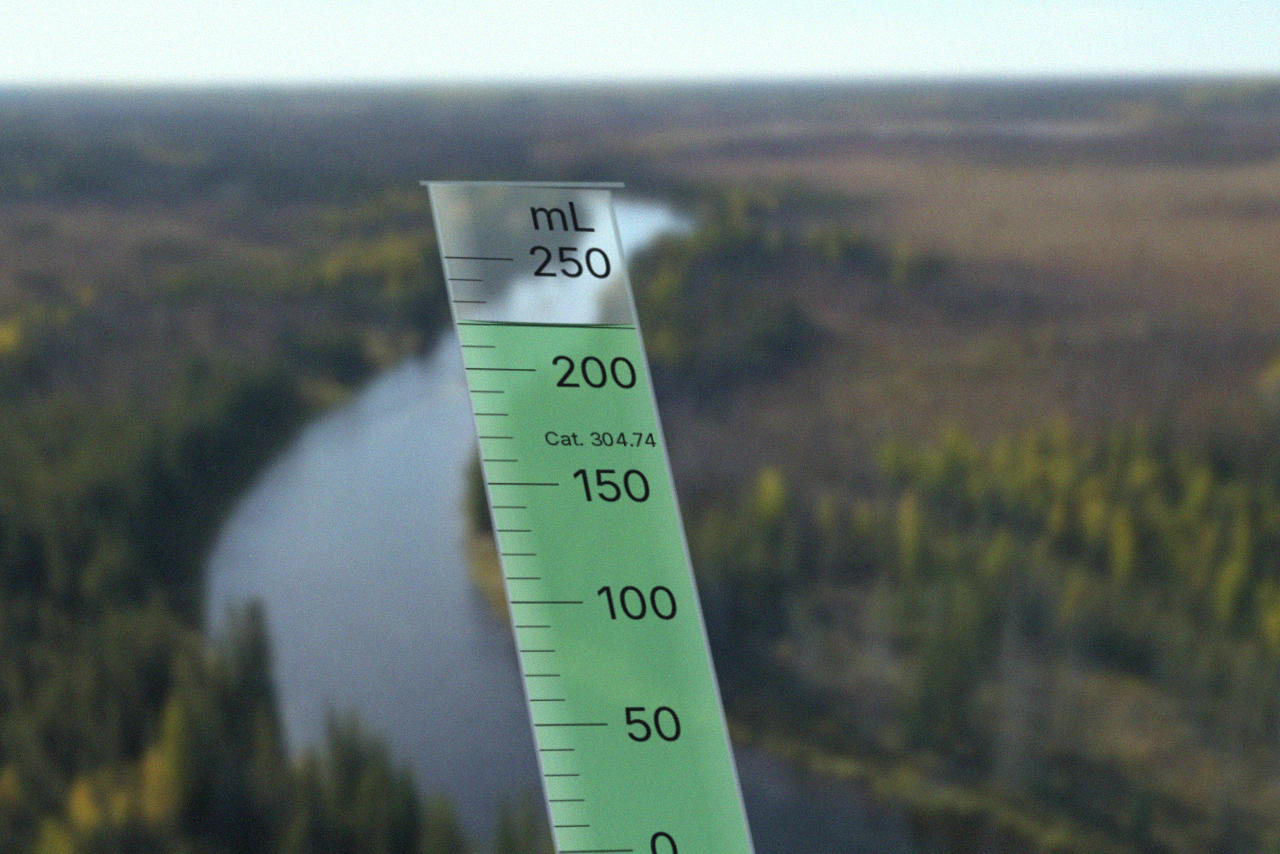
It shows 220 mL
